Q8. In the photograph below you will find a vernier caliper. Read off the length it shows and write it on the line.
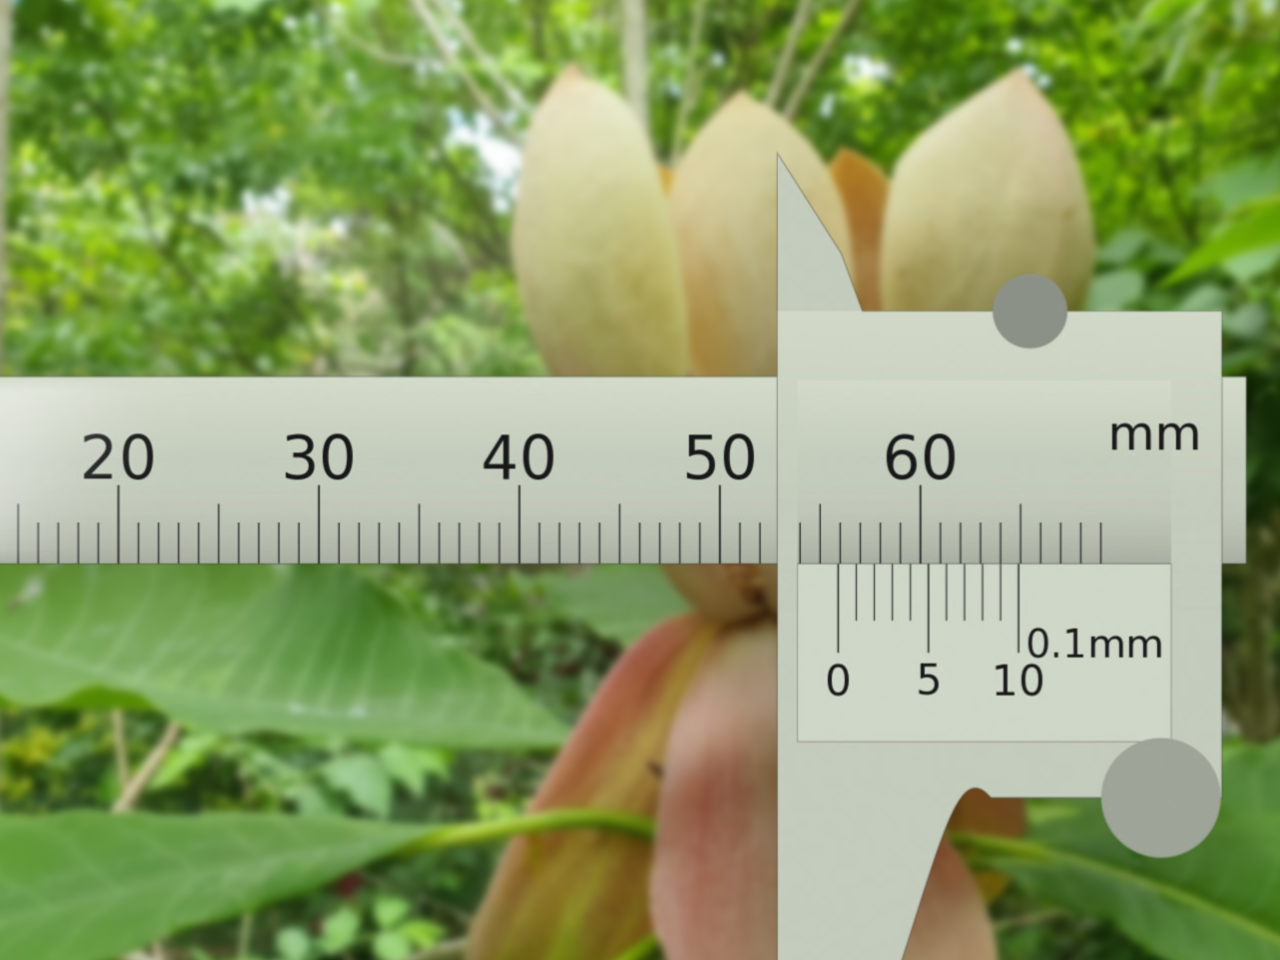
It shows 55.9 mm
